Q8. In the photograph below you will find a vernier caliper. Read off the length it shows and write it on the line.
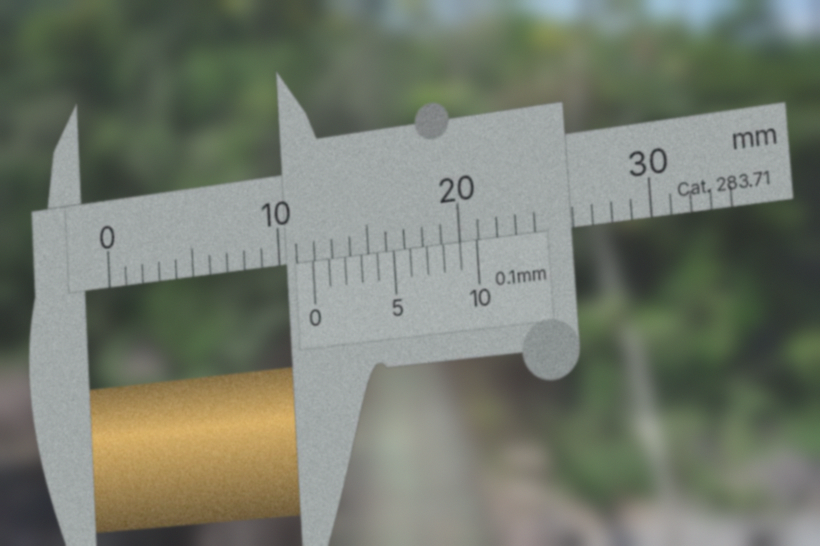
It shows 11.9 mm
